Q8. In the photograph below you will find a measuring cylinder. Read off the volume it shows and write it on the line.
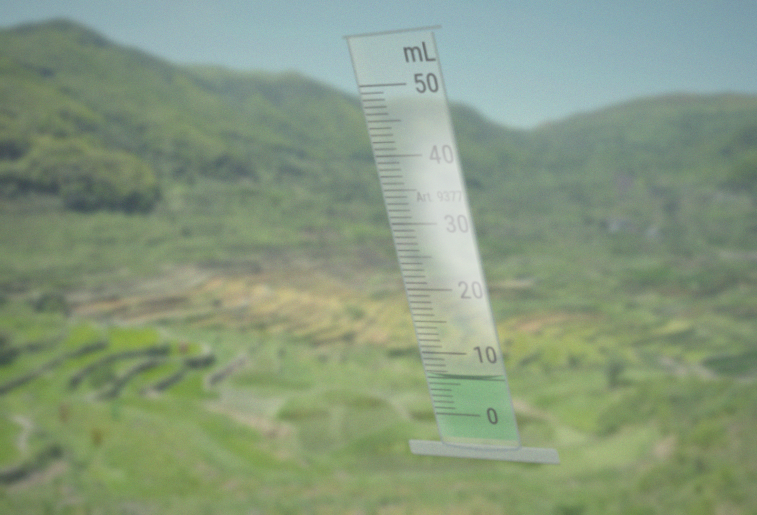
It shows 6 mL
